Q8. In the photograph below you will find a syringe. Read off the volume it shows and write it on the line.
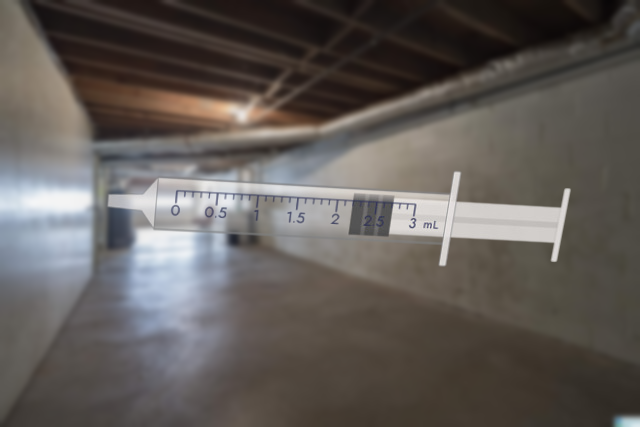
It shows 2.2 mL
